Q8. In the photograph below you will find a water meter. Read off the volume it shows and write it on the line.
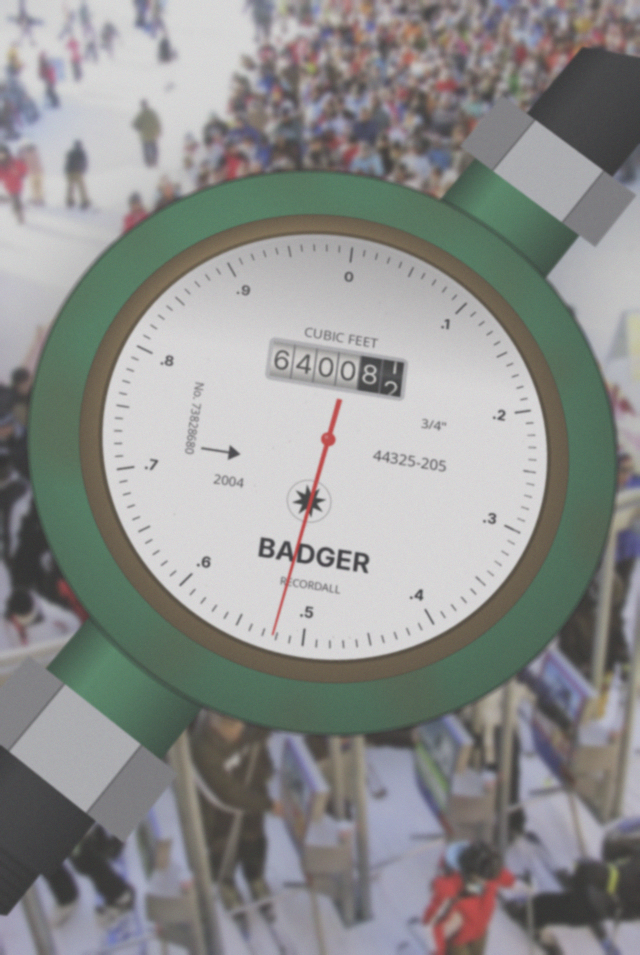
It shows 640081.52 ft³
